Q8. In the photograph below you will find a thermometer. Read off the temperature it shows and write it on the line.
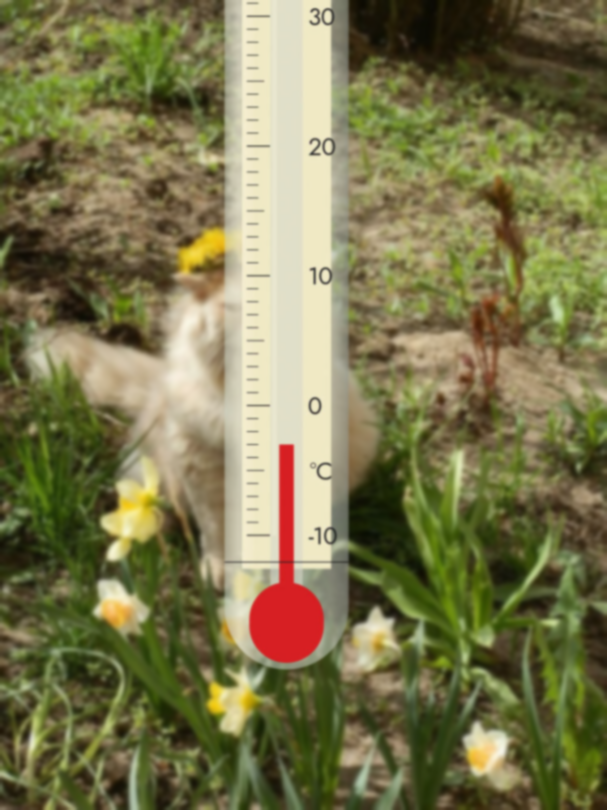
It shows -3 °C
